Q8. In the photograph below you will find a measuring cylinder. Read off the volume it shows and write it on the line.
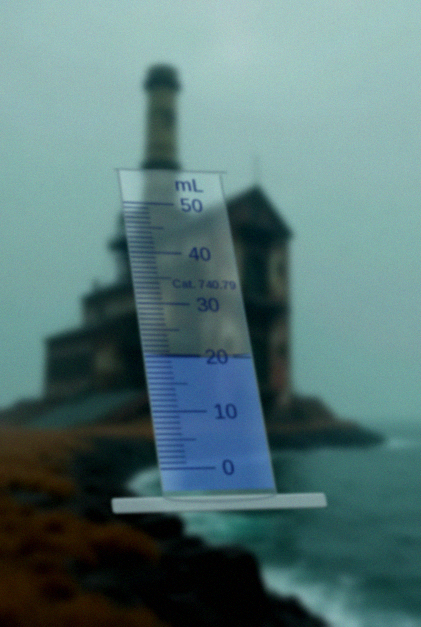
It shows 20 mL
